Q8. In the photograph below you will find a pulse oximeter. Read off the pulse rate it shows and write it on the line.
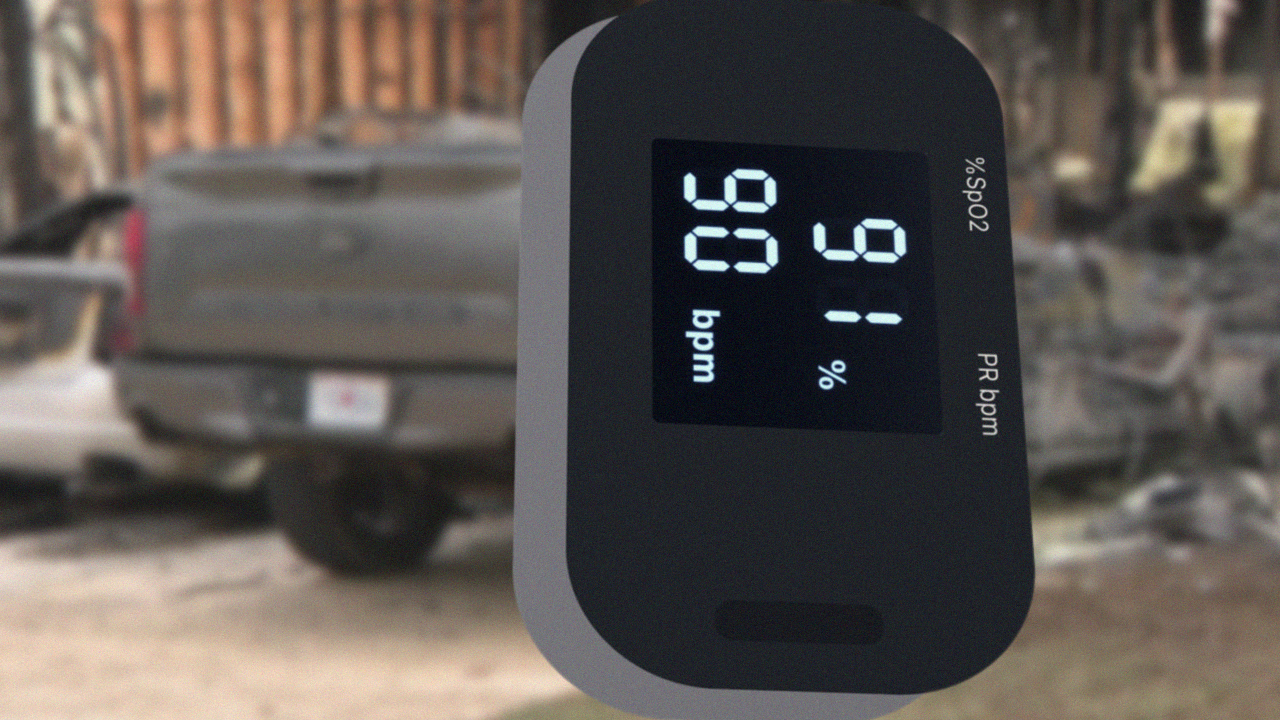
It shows 90 bpm
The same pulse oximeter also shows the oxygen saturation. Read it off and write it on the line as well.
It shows 91 %
